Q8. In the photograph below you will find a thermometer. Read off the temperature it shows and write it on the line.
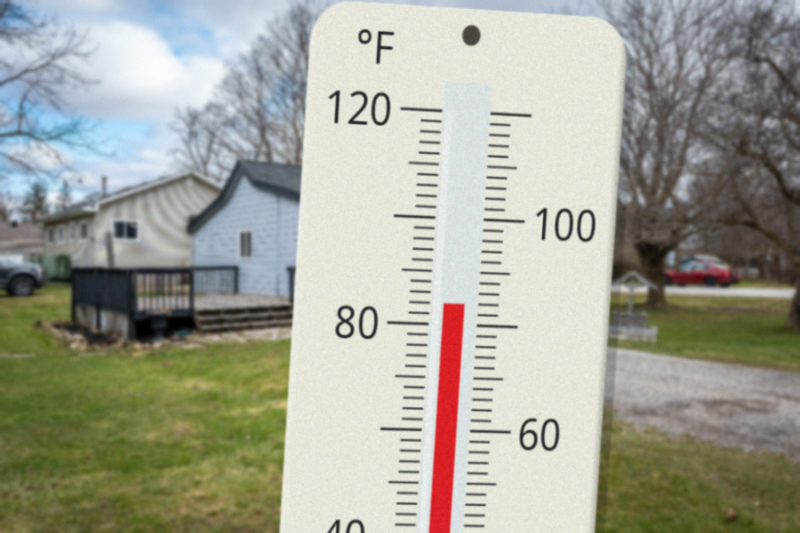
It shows 84 °F
